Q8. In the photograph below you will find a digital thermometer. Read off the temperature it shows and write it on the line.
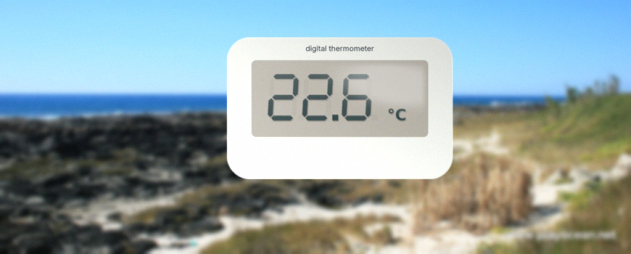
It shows 22.6 °C
